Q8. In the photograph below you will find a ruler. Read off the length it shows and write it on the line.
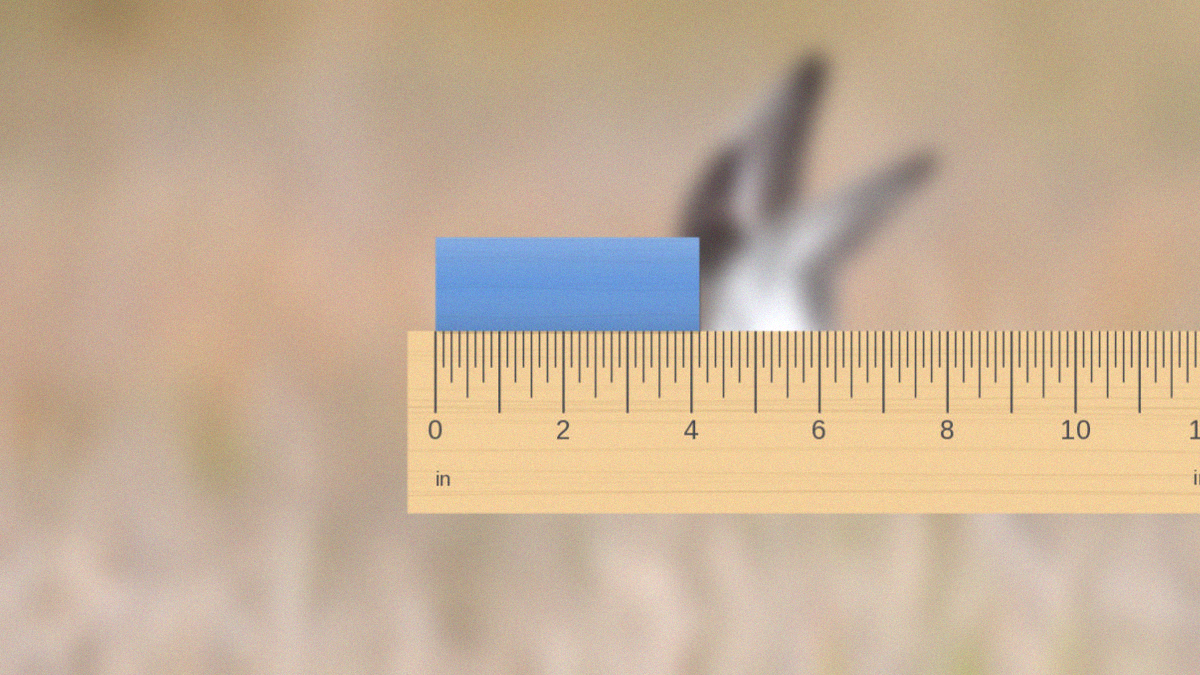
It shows 4.125 in
